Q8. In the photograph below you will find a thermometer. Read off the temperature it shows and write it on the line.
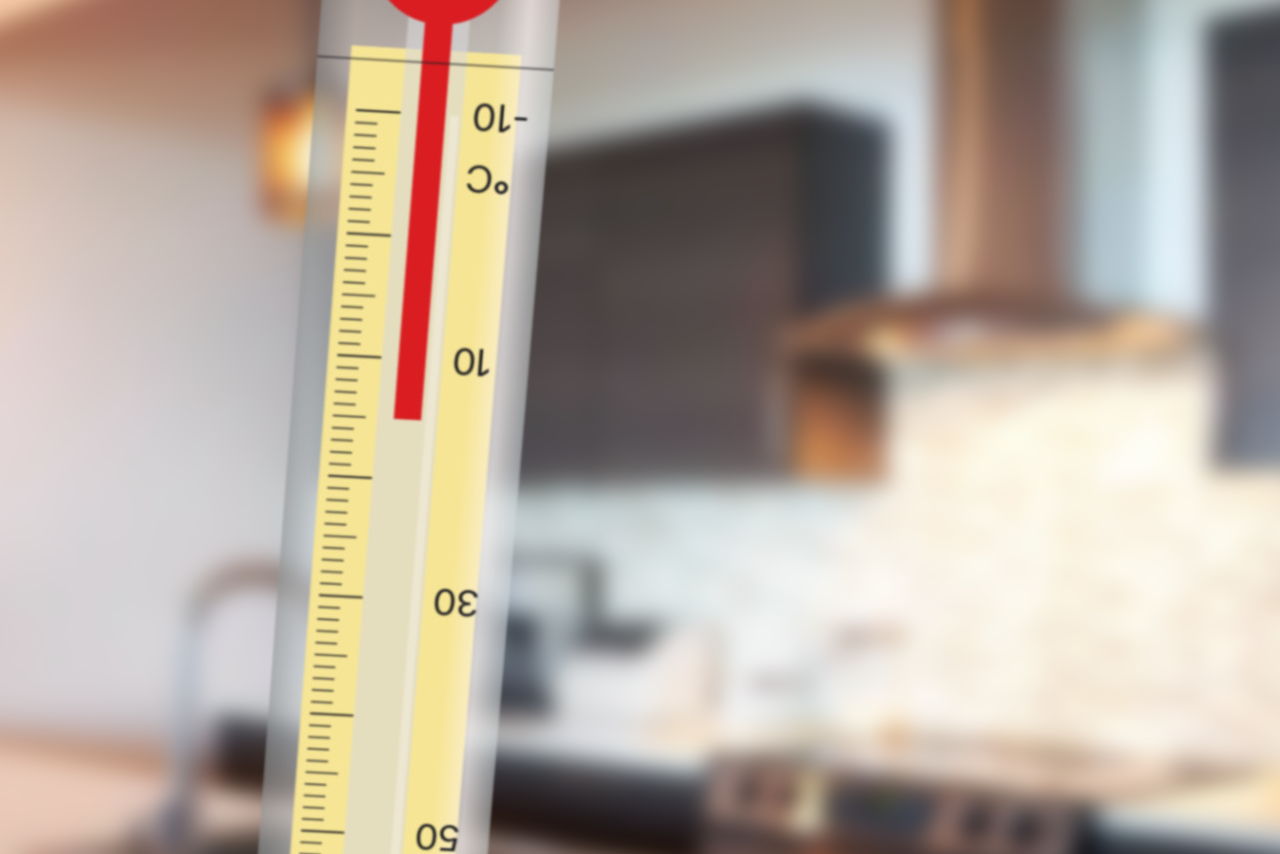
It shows 15 °C
